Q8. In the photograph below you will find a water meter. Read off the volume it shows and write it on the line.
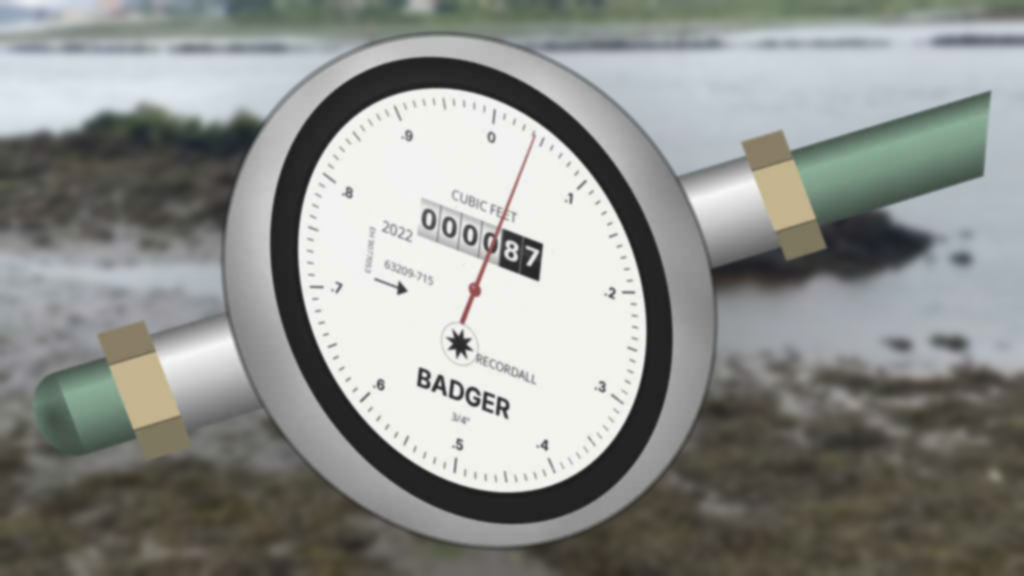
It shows 87.04 ft³
